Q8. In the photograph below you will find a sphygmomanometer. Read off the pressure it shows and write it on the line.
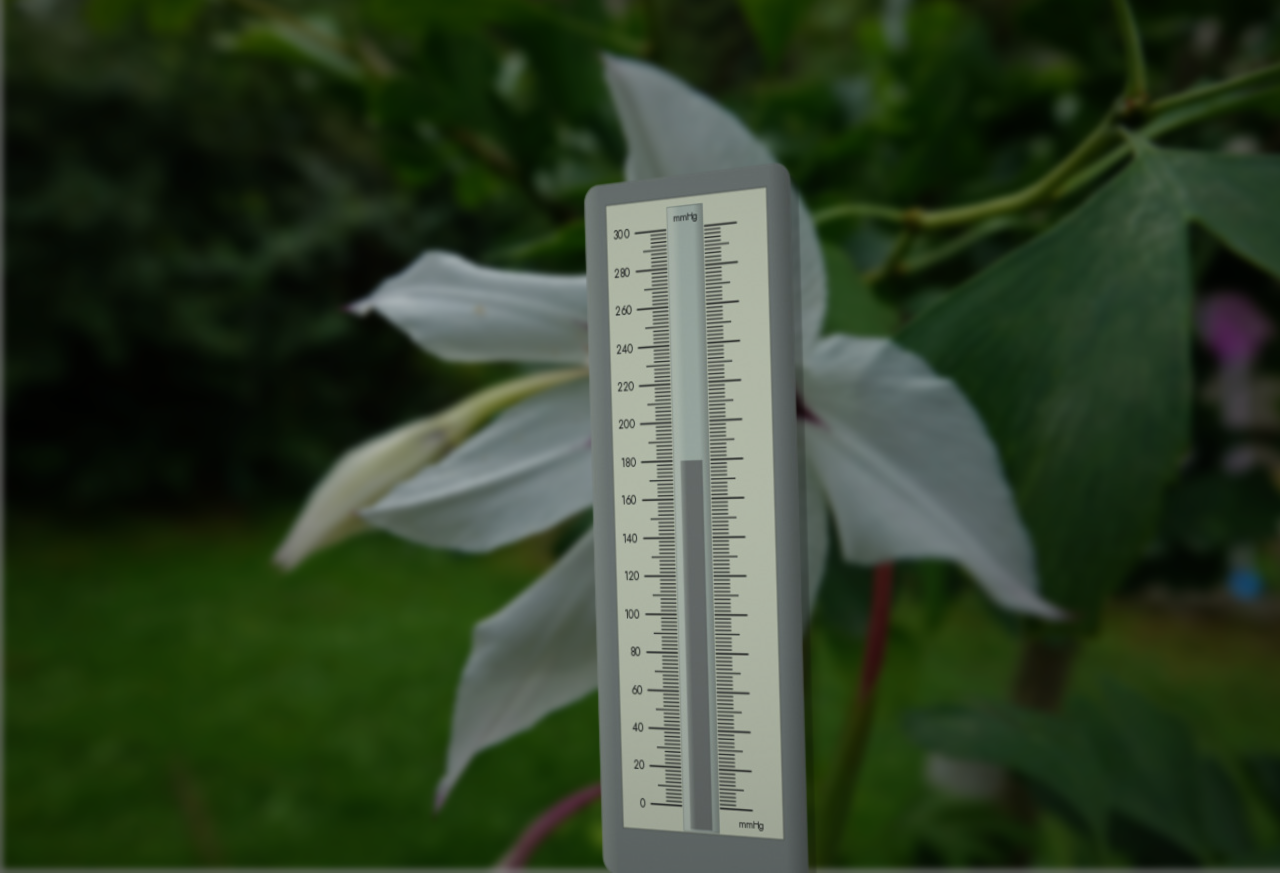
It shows 180 mmHg
